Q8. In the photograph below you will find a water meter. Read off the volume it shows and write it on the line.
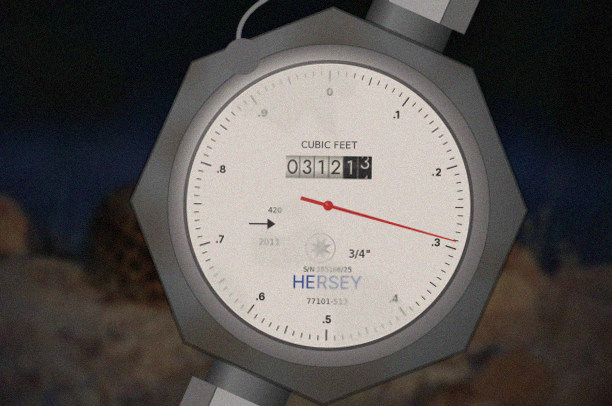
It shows 31213.29 ft³
